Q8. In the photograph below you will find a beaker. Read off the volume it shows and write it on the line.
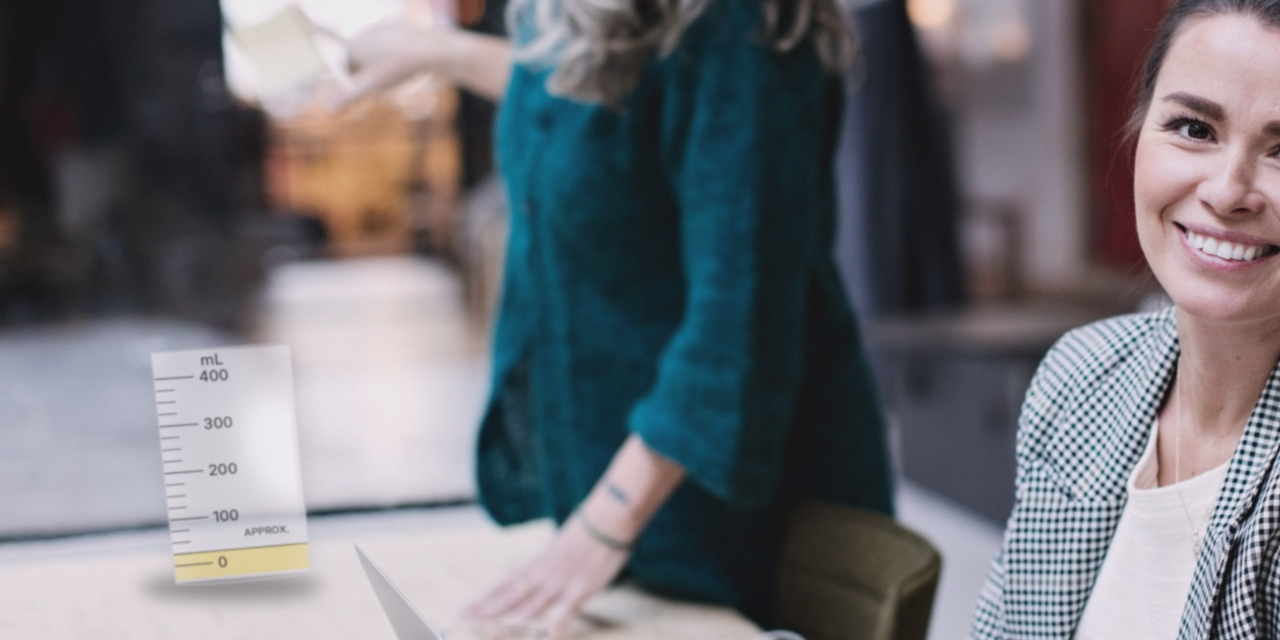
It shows 25 mL
